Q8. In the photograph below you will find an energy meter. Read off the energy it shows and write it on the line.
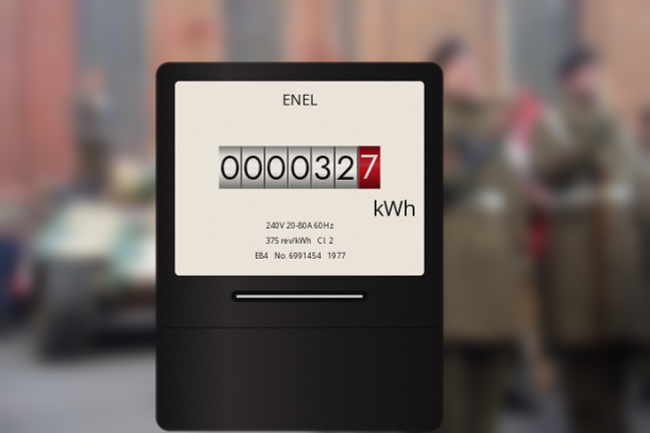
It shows 32.7 kWh
